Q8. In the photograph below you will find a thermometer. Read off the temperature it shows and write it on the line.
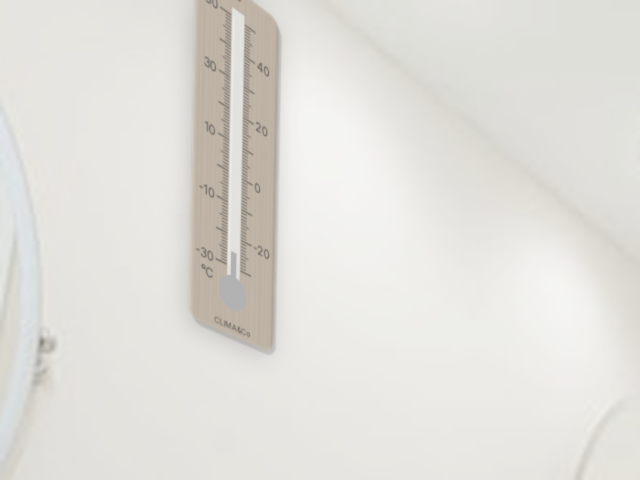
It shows -25 °C
